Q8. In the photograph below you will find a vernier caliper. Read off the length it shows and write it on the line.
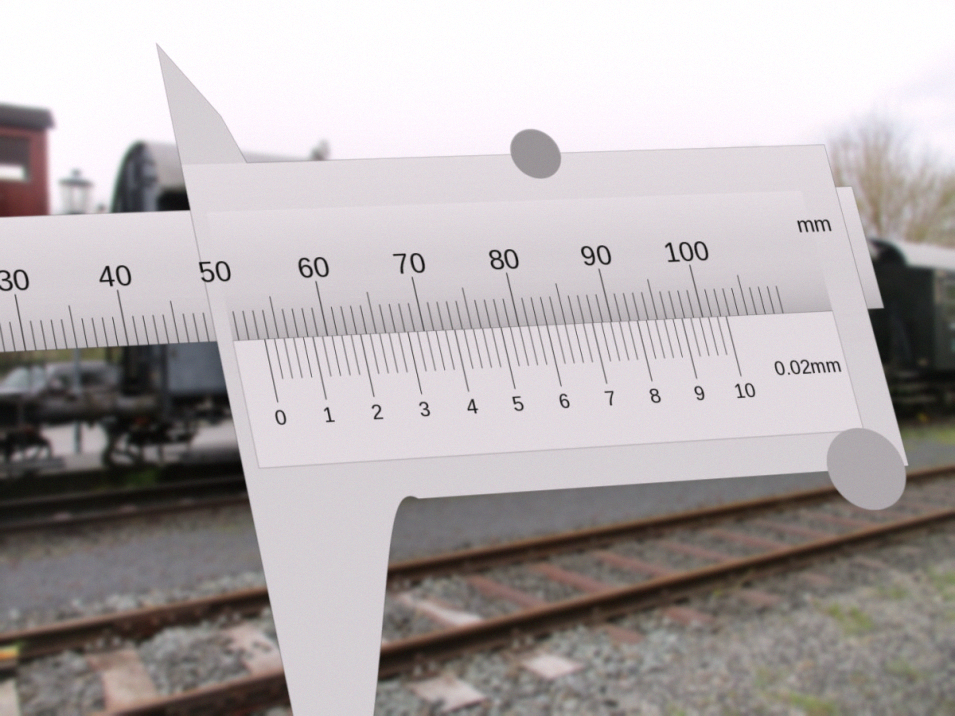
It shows 53.6 mm
